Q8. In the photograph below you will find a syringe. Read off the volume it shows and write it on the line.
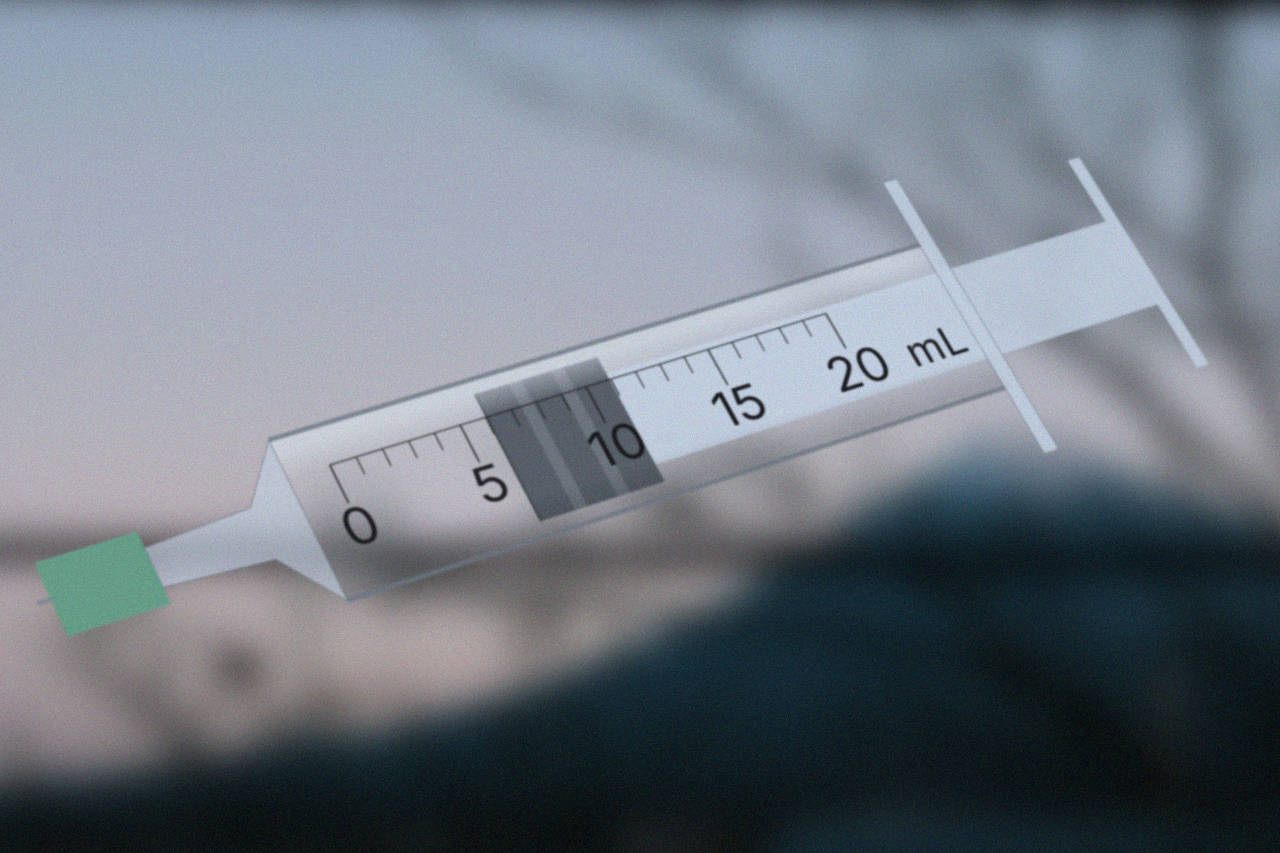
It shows 6 mL
